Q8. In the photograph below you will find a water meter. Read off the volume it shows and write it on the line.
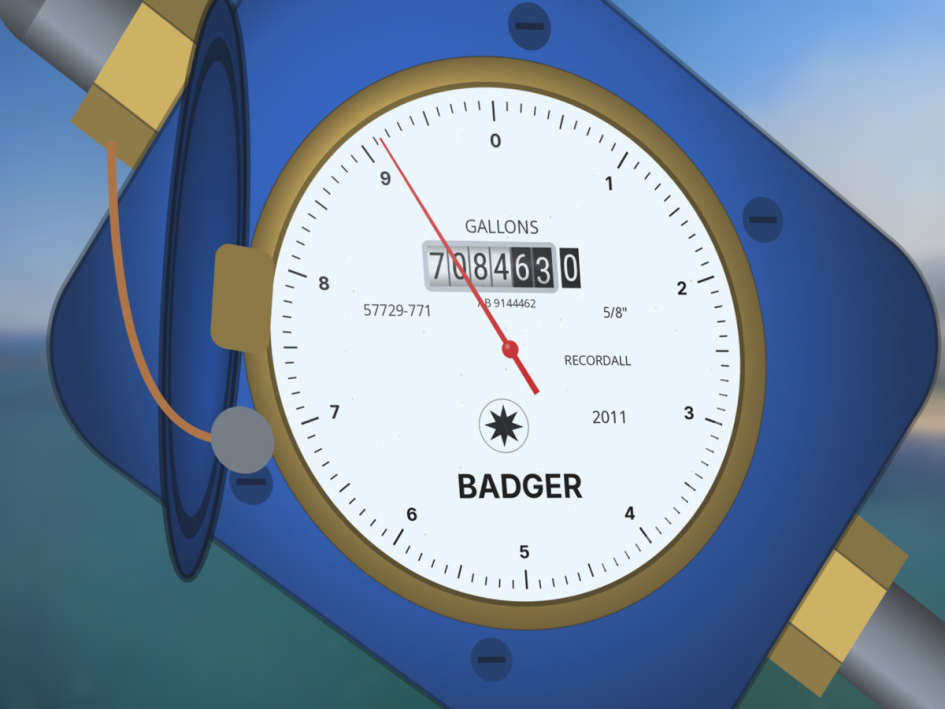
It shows 7084629.1 gal
